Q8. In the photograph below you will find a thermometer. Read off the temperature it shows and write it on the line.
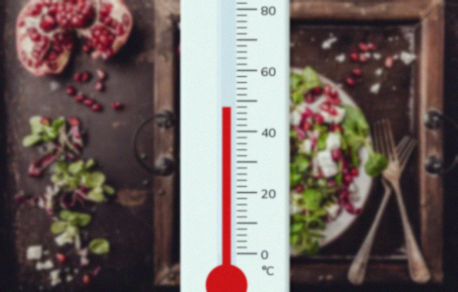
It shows 48 °C
